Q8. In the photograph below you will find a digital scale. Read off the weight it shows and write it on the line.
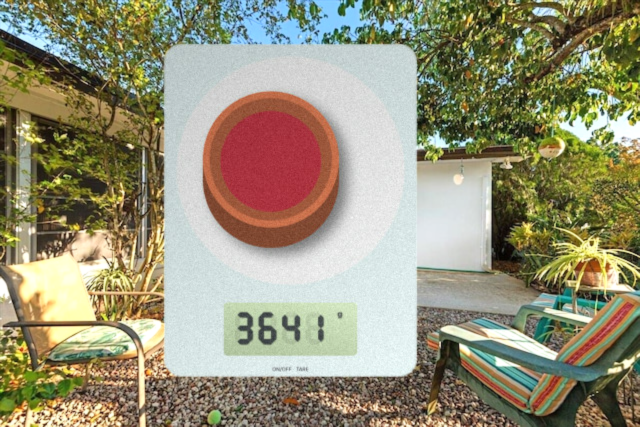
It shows 3641 g
